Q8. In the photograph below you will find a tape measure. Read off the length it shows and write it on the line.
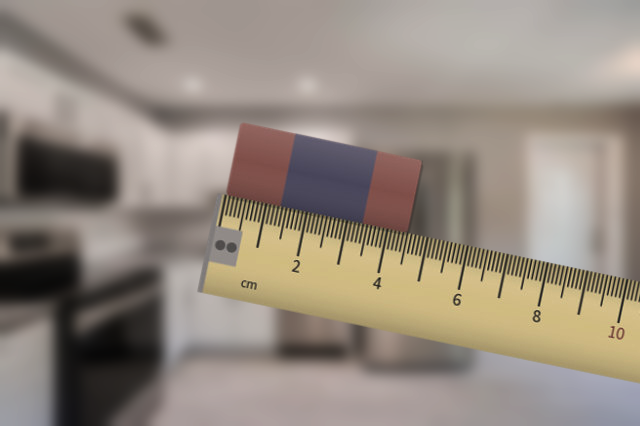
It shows 4.5 cm
